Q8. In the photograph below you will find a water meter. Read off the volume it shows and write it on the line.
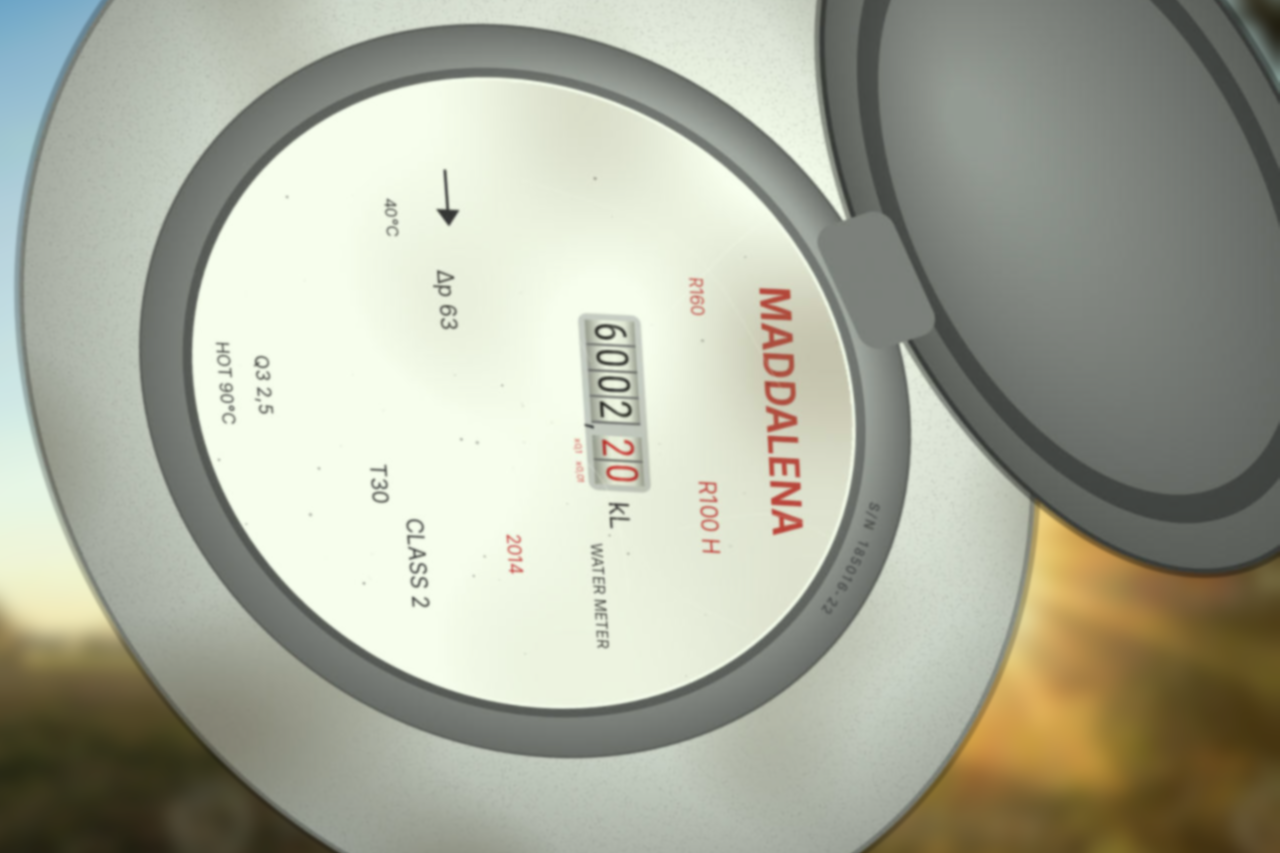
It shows 6002.20 kL
